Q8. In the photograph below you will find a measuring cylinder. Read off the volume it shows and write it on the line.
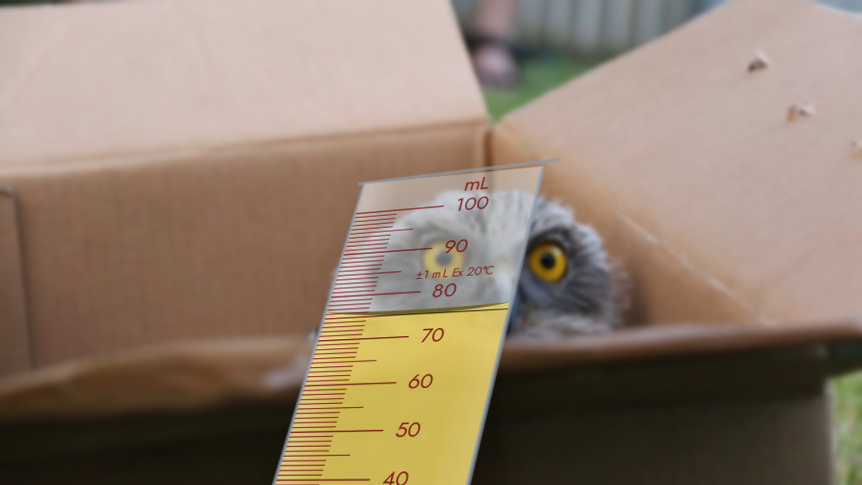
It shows 75 mL
